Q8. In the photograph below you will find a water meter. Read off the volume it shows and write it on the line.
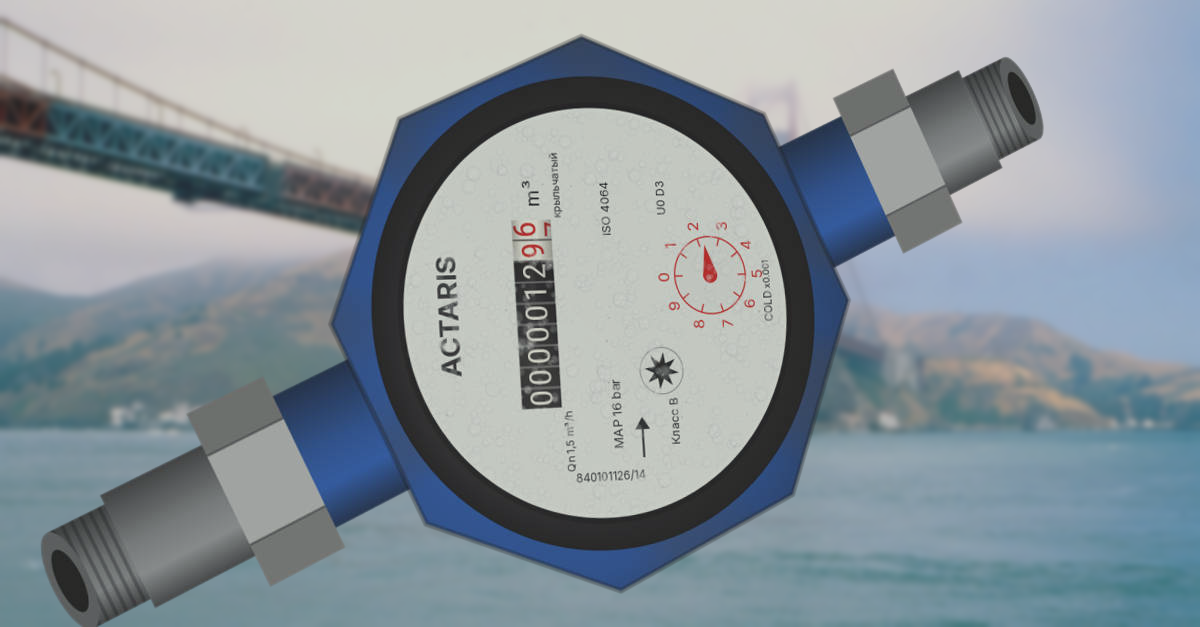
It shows 12.962 m³
